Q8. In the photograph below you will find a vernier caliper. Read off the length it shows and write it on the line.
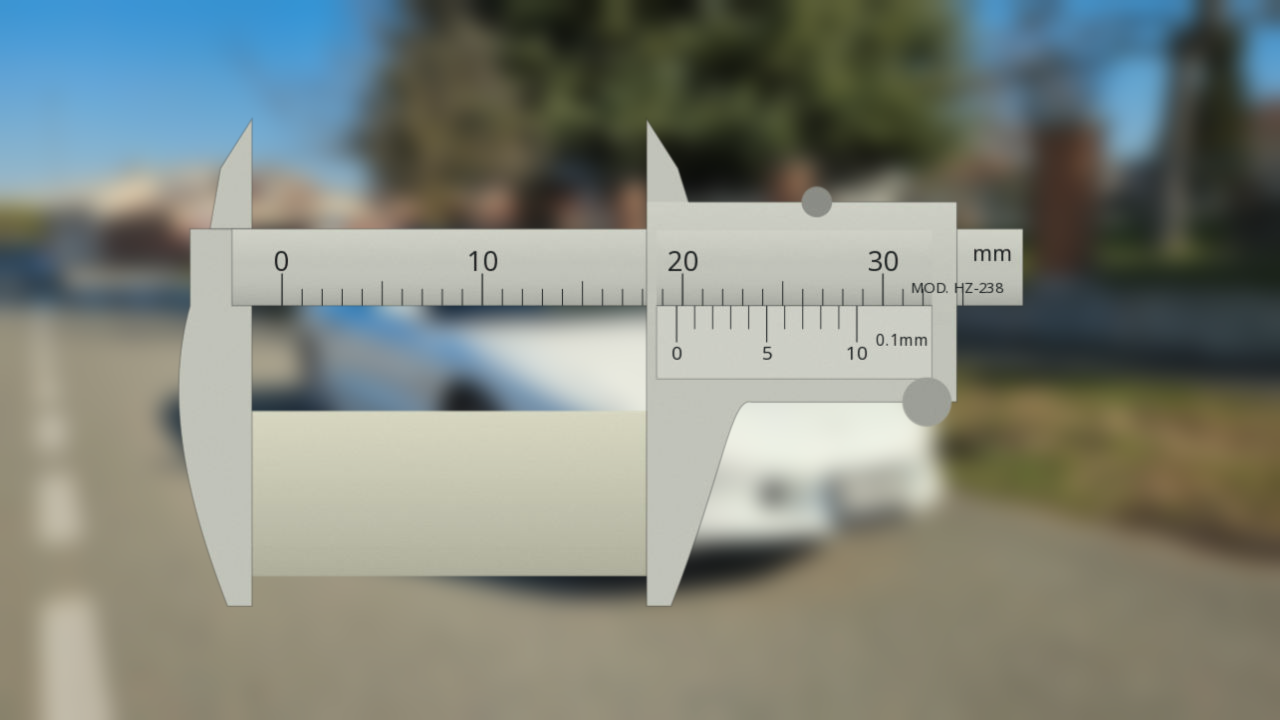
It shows 19.7 mm
